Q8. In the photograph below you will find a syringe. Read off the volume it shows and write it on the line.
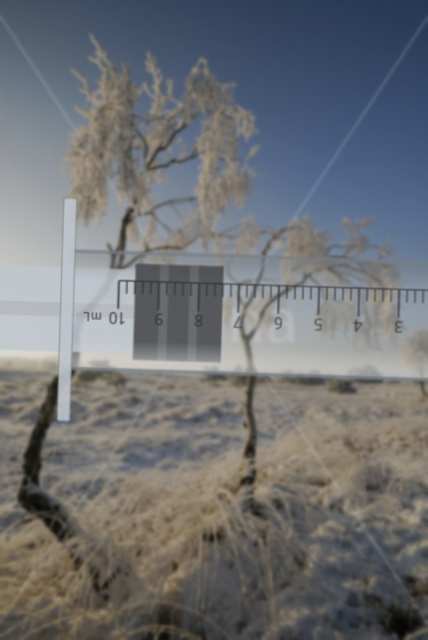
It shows 7.4 mL
